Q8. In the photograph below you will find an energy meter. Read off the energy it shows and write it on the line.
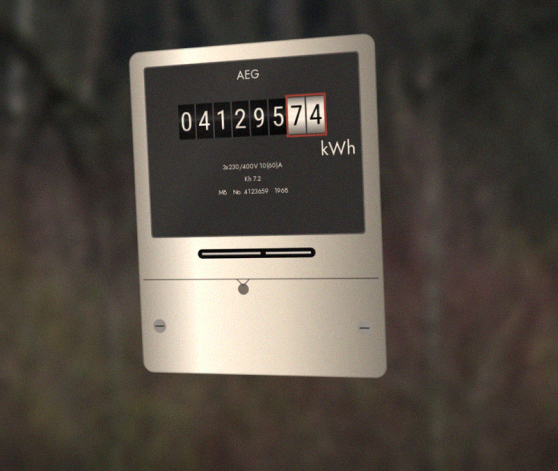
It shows 41295.74 kWh
